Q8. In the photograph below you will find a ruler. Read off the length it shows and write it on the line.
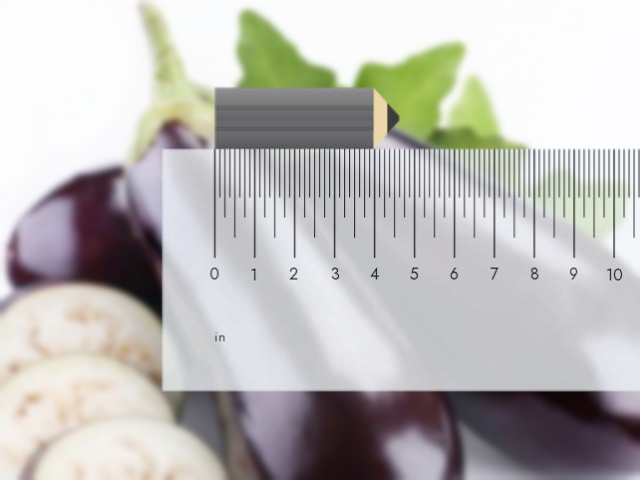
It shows 4.625 in
